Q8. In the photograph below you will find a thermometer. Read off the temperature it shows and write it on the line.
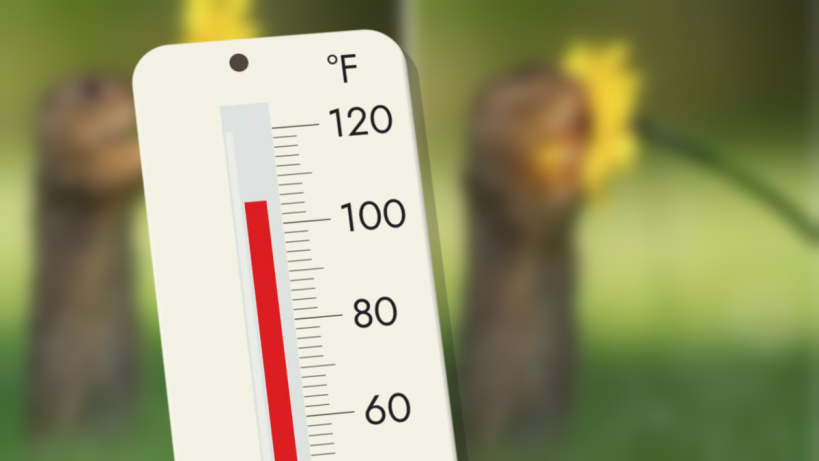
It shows 105 °F
